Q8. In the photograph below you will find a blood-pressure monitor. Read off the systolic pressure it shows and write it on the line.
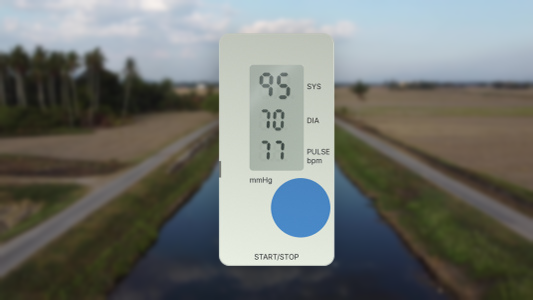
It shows 95 mmHg
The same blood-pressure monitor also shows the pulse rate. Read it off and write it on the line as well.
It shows 77 bpm
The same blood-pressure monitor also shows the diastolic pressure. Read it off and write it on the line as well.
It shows 70 mmHg
